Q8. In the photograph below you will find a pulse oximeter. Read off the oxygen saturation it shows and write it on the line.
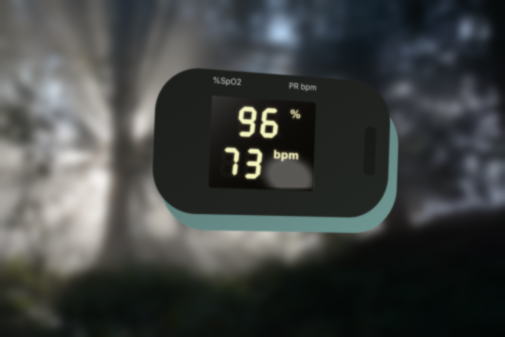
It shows 96 %
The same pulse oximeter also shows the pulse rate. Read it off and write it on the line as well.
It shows 73 bpm
